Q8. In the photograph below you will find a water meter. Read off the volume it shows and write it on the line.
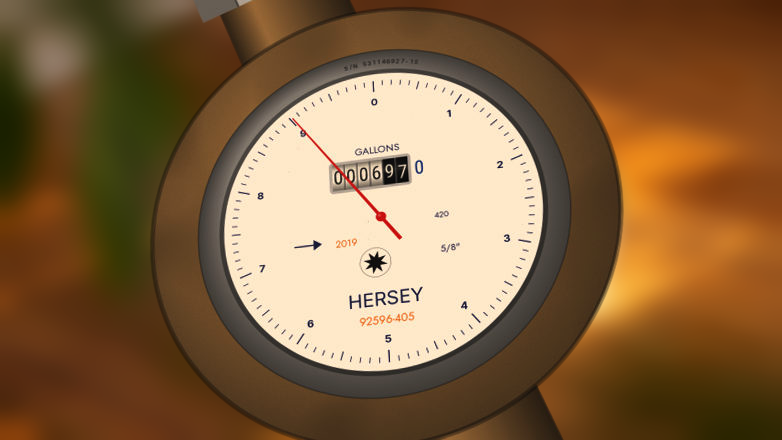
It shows 6969.0 gal
